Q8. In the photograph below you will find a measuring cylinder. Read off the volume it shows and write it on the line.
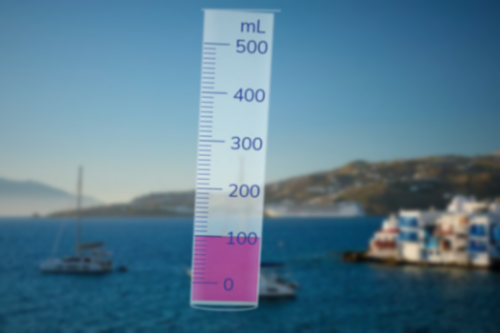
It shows 100 mL
